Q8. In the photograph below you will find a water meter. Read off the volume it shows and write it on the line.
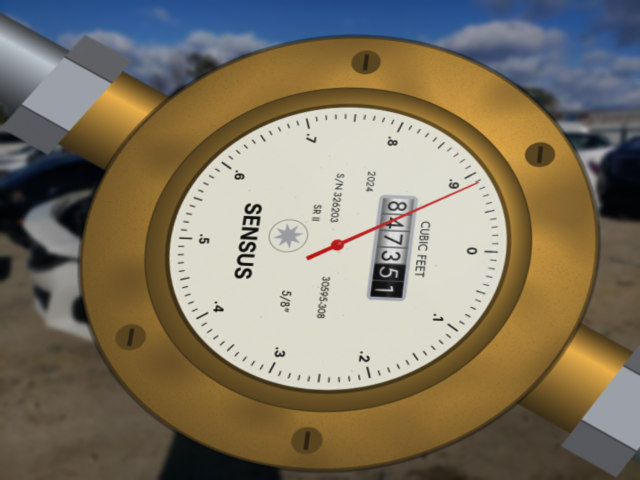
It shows 847350.91 ft³
